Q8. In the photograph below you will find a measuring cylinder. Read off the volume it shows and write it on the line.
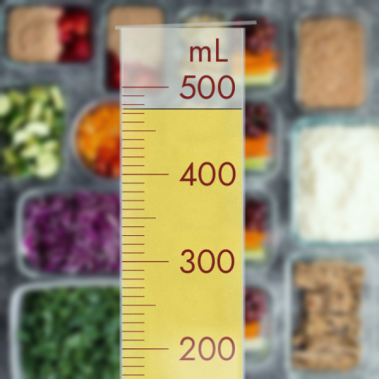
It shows 475 mL
